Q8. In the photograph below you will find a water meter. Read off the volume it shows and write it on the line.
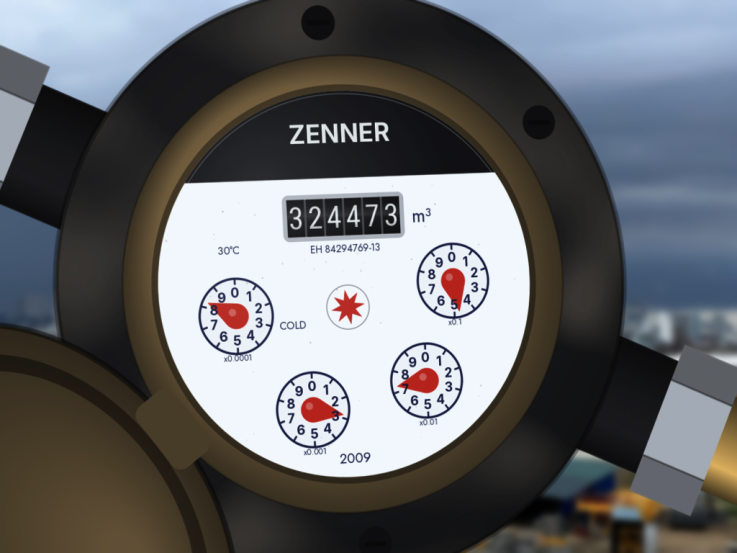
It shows 324473.4728 m³
